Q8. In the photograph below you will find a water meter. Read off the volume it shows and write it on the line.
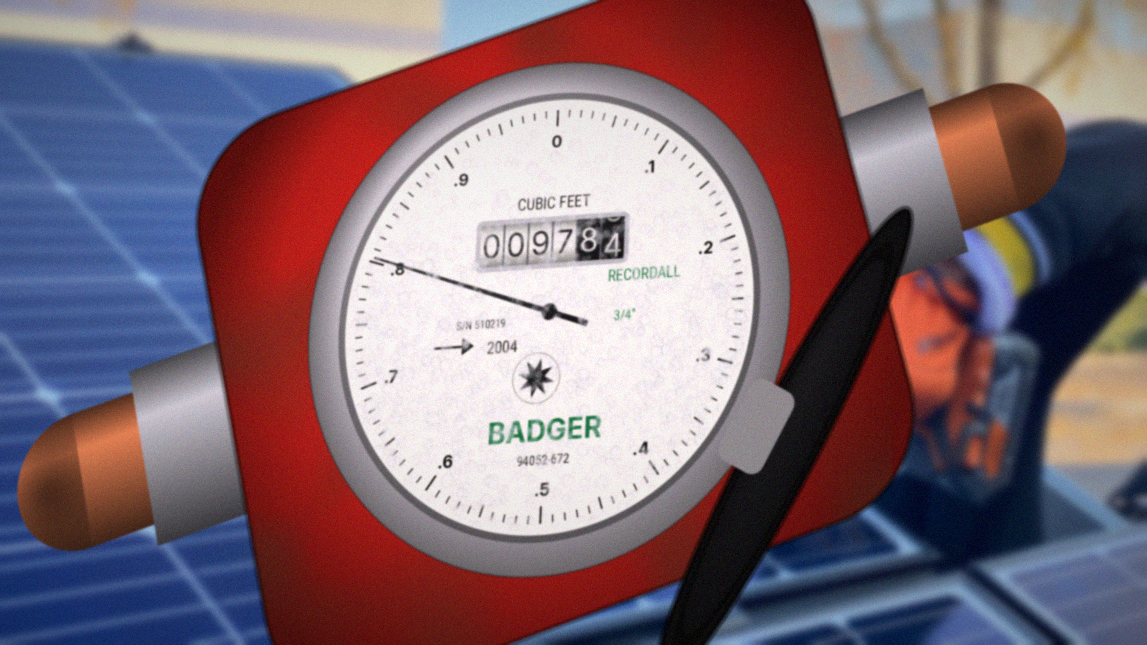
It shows 9783.80 ft³
